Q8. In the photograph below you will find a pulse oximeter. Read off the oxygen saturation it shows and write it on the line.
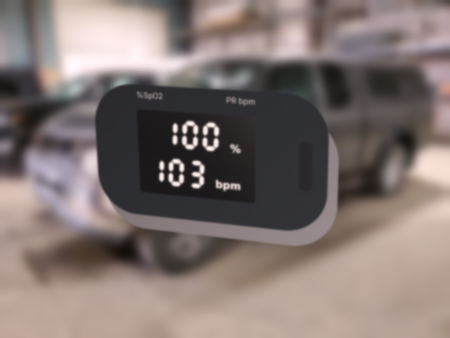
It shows 100 %
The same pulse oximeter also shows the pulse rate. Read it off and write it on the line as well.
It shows 103 bpm
